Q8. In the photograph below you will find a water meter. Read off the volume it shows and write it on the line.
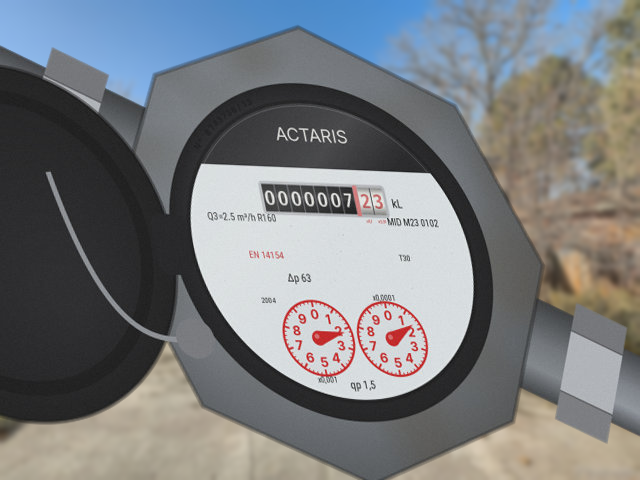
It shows 7.2321 kL
